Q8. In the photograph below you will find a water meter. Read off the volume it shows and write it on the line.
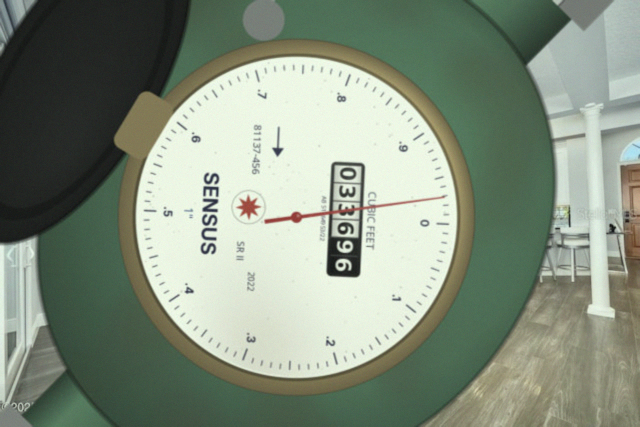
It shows 33695.97 ft³
